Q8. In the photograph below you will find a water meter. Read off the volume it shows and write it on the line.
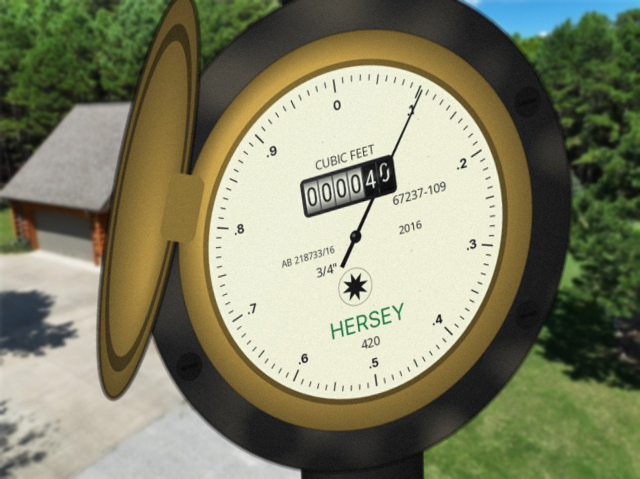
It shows 40.10 ft³
